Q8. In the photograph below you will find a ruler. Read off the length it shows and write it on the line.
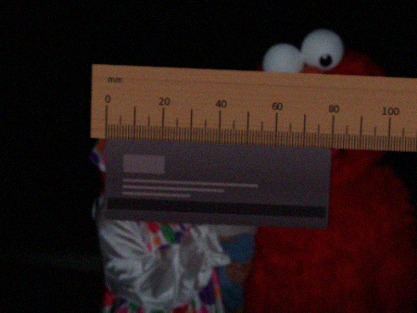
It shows 80 mm
